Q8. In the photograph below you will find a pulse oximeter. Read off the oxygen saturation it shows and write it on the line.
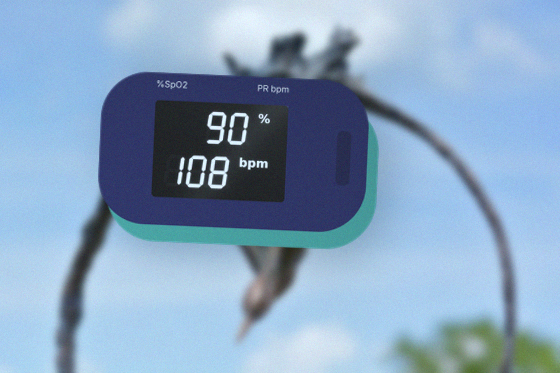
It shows 90 %
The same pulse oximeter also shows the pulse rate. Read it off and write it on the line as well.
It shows 108 bpm
